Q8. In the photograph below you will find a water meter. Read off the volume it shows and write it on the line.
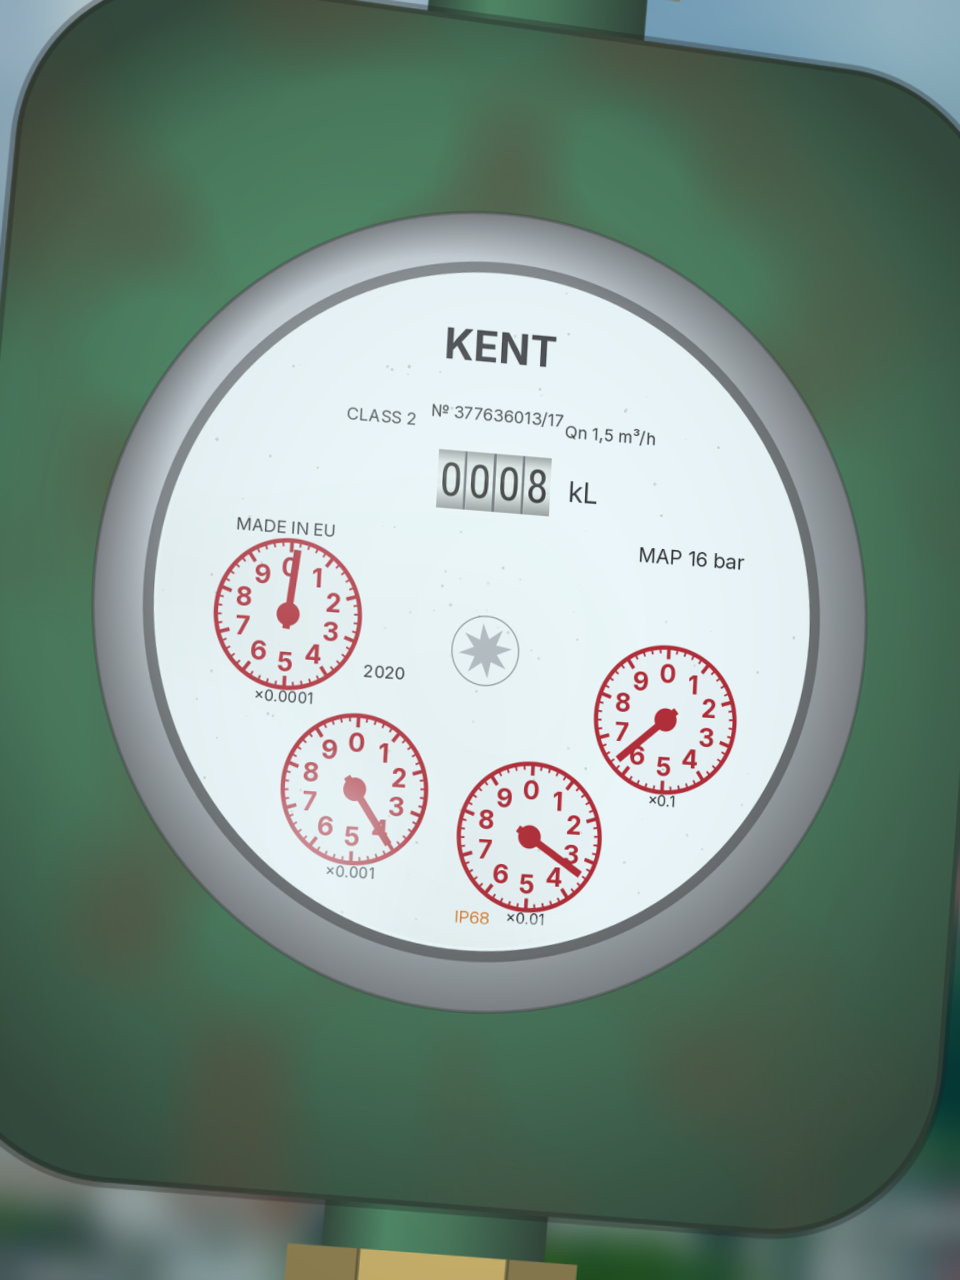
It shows 8.6340 kL
